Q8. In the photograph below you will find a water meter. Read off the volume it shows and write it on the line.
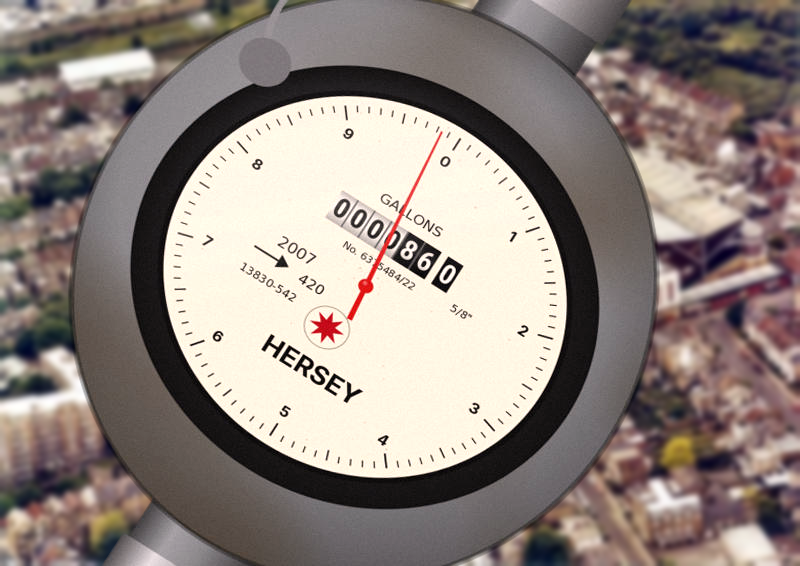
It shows 859.8 gal
